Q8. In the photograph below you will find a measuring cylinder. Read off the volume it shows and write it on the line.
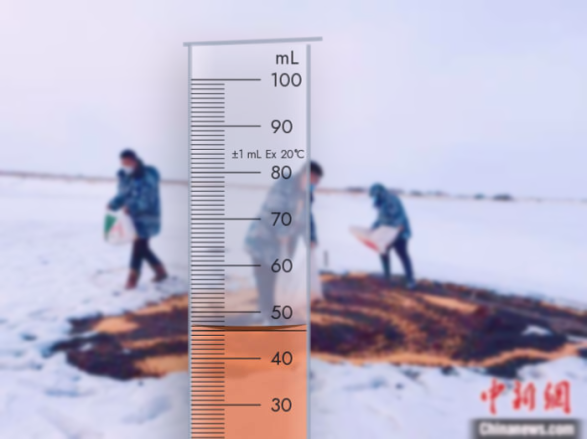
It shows 46 mL
